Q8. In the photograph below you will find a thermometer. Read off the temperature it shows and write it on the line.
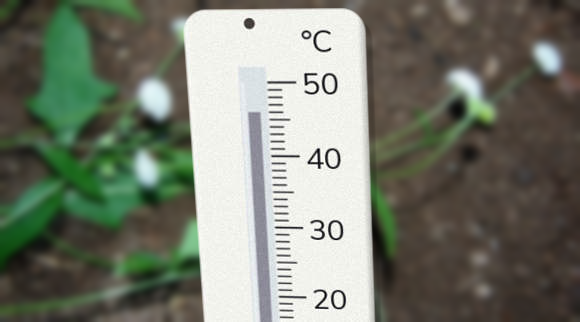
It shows 46 °C
